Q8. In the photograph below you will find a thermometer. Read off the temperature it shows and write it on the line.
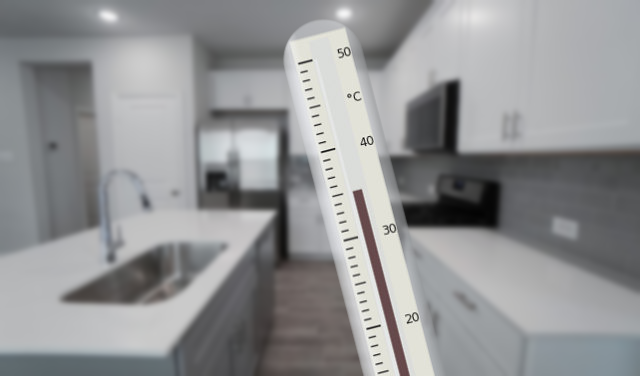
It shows 35 °C
